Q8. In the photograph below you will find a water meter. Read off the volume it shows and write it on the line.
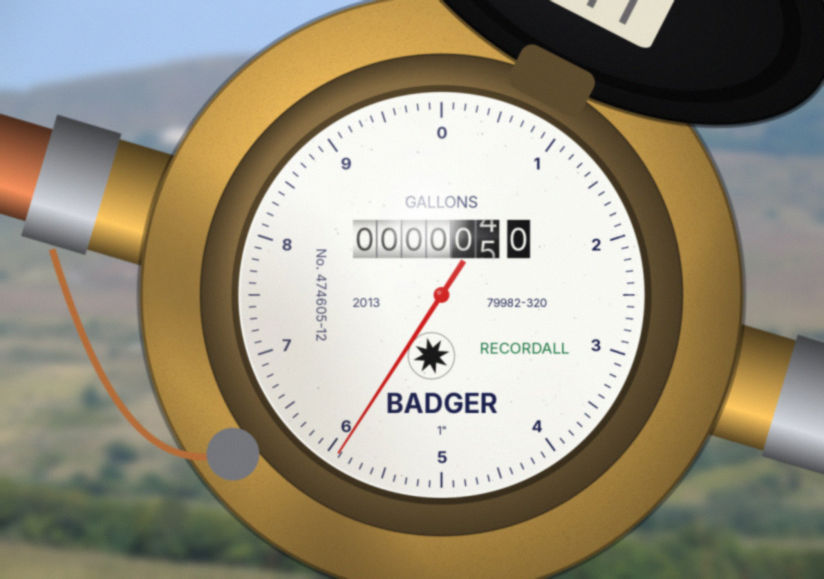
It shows 45.9 gal
